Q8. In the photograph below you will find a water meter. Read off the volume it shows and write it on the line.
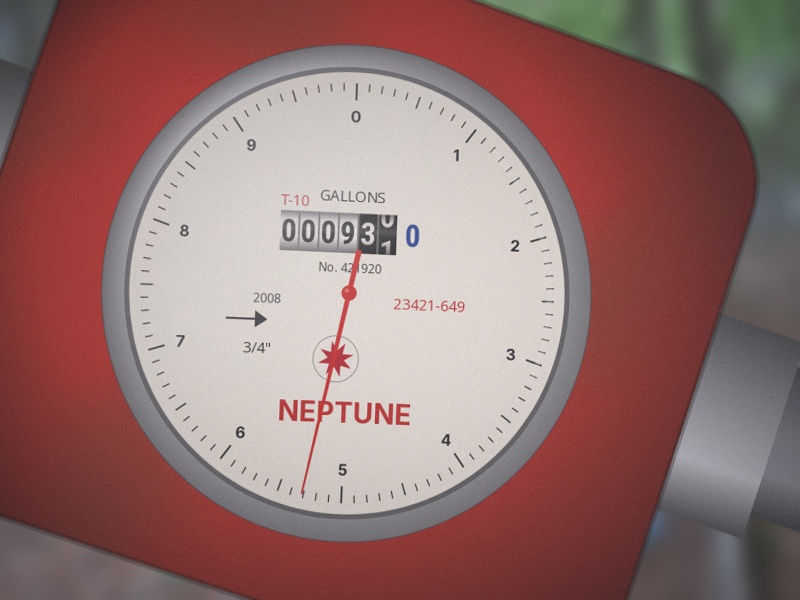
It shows 9305.3 gal
